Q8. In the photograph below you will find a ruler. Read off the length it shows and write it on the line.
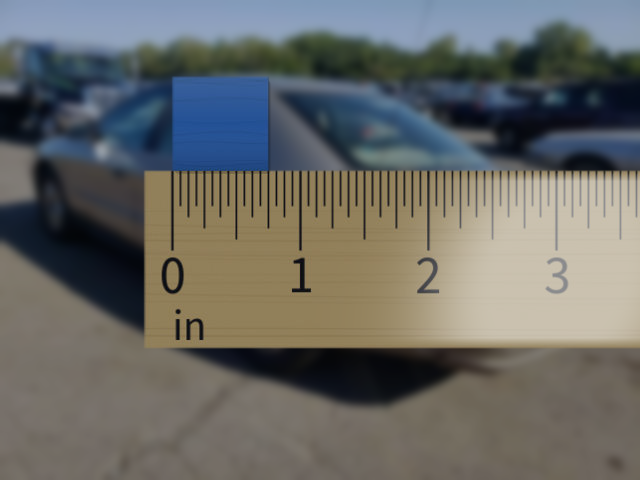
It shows 0.75 in
